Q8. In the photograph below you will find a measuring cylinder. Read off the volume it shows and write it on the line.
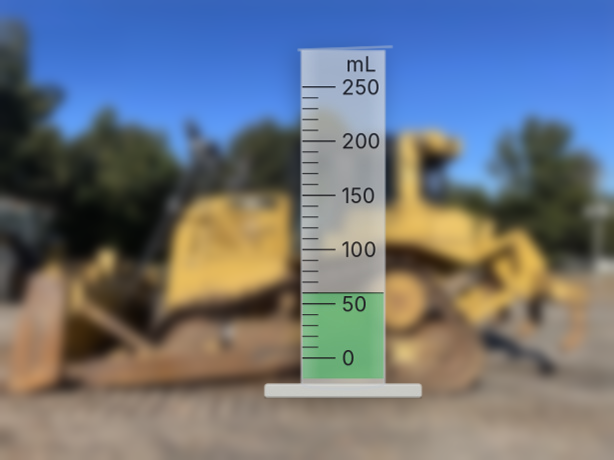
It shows 60 mL
